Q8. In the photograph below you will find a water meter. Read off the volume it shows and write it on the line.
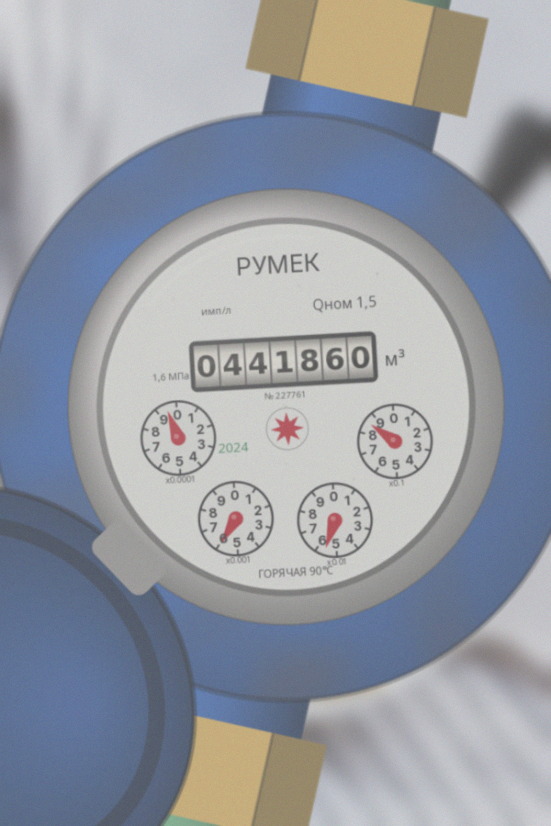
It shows 441860.8559 m³
